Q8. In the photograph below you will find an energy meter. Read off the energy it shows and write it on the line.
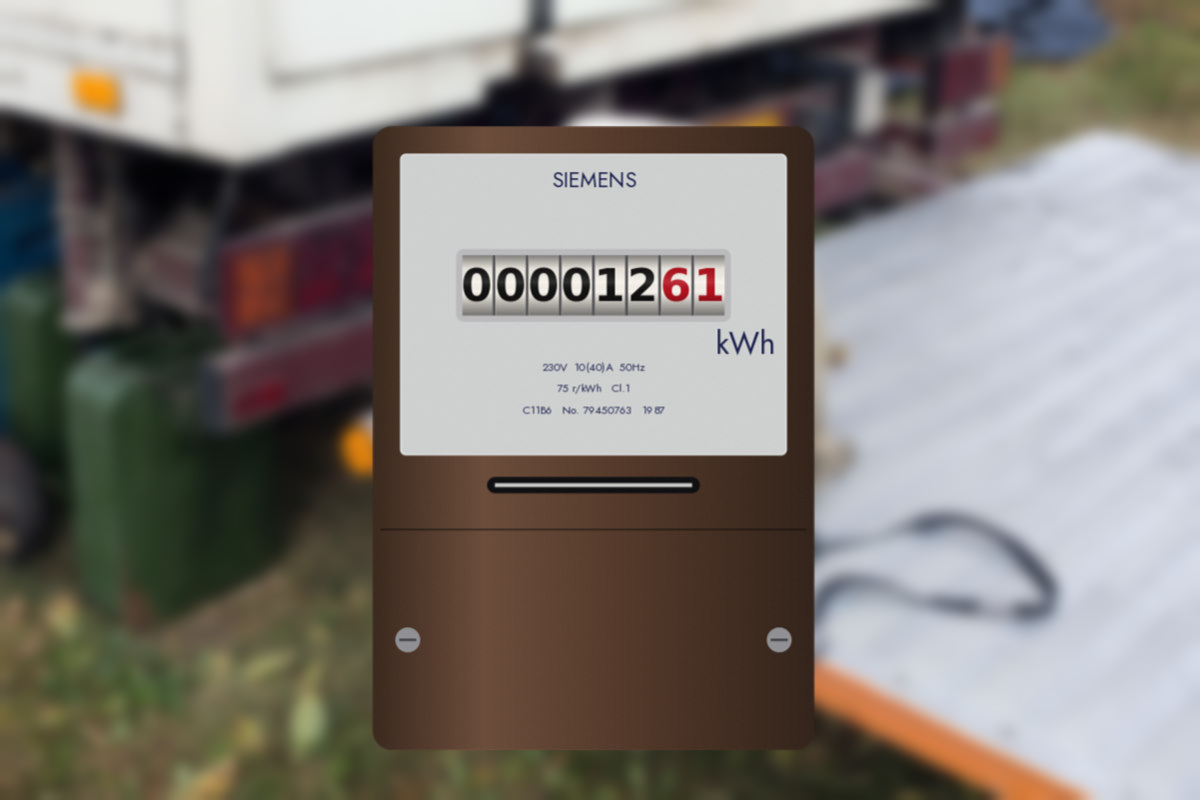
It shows 12.61 kWh
